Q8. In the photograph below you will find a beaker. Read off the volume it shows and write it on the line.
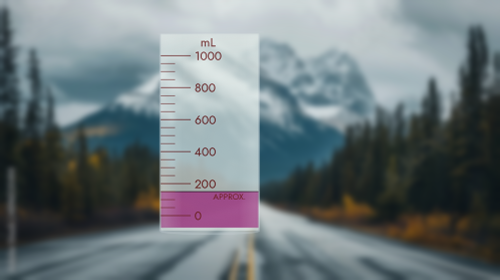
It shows 150 mL
